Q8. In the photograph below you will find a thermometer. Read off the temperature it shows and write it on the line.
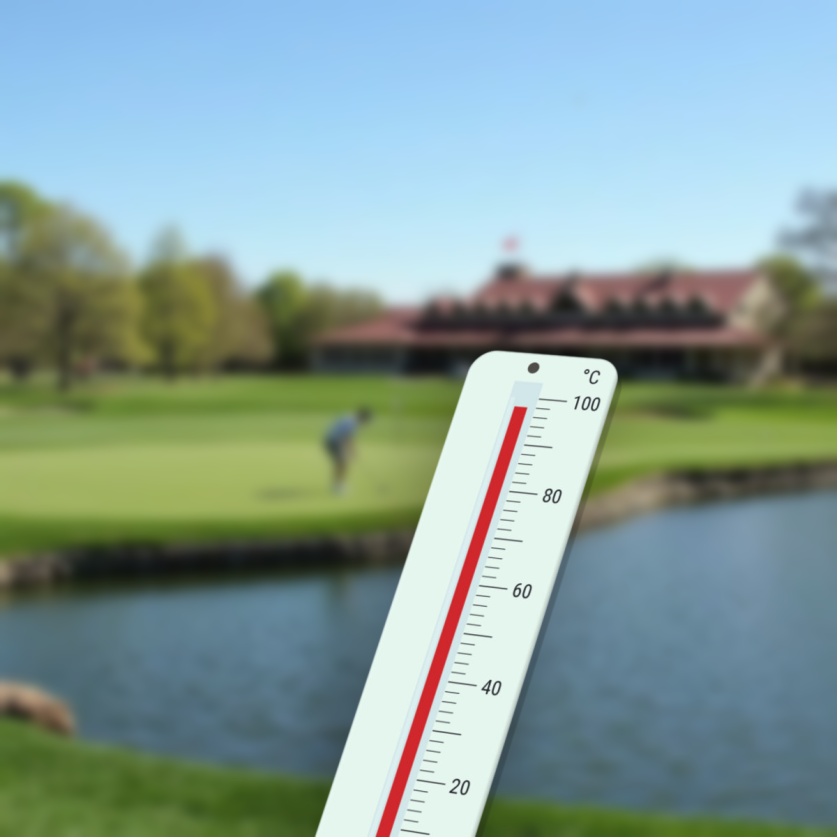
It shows 98 °C
